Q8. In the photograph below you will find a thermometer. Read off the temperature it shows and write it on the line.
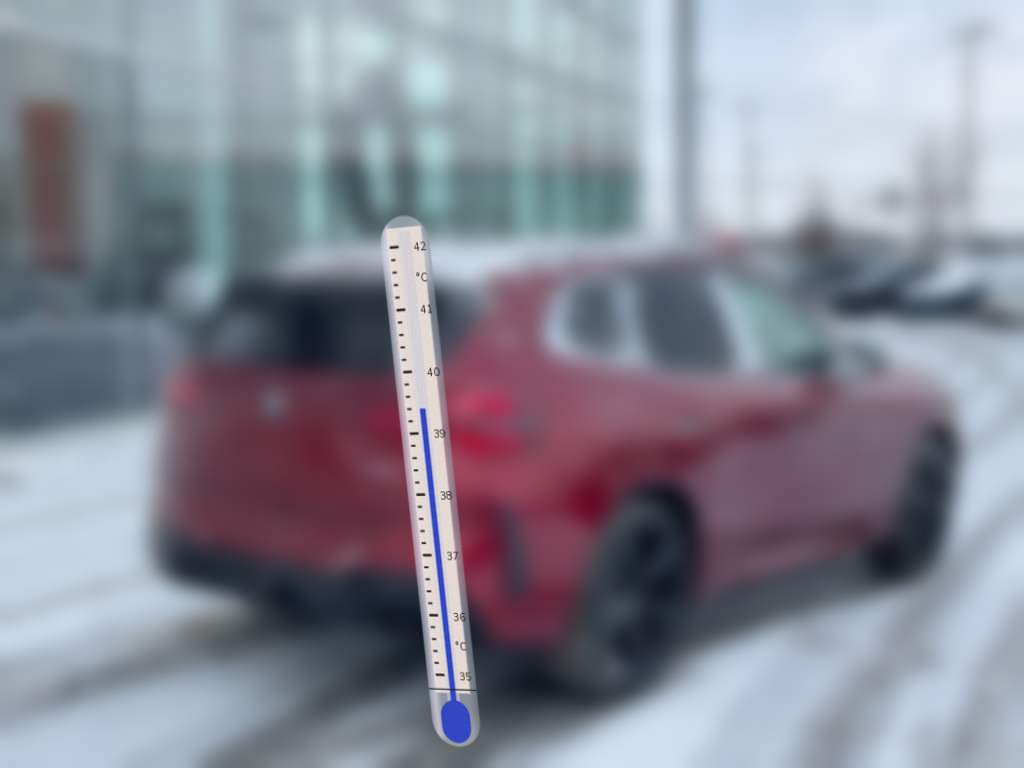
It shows 39.4 °C
